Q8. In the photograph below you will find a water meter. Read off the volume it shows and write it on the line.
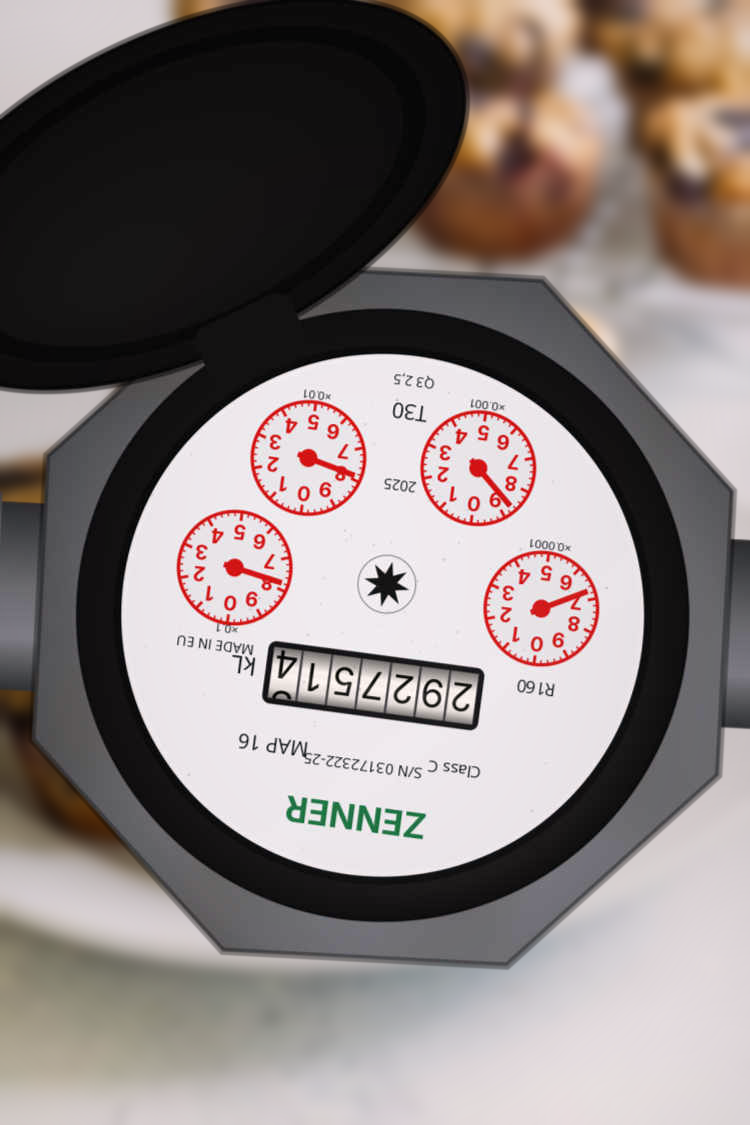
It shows 2927513.7786 kL
